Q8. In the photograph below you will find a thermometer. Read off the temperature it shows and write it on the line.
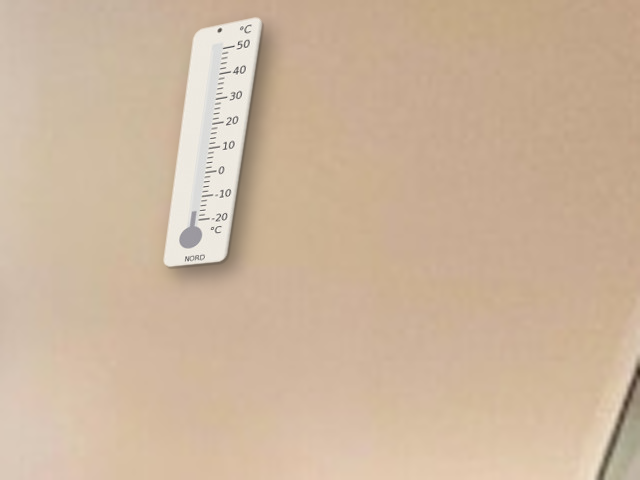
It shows -16 °C
